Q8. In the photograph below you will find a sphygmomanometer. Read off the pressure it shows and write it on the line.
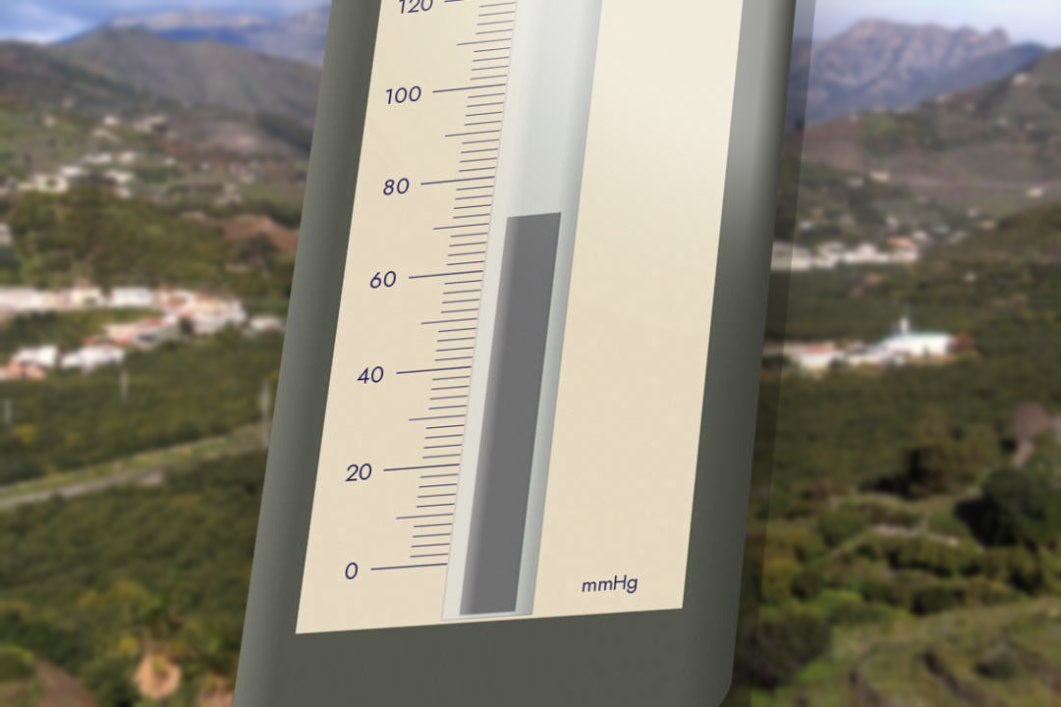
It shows 71 mmHg
